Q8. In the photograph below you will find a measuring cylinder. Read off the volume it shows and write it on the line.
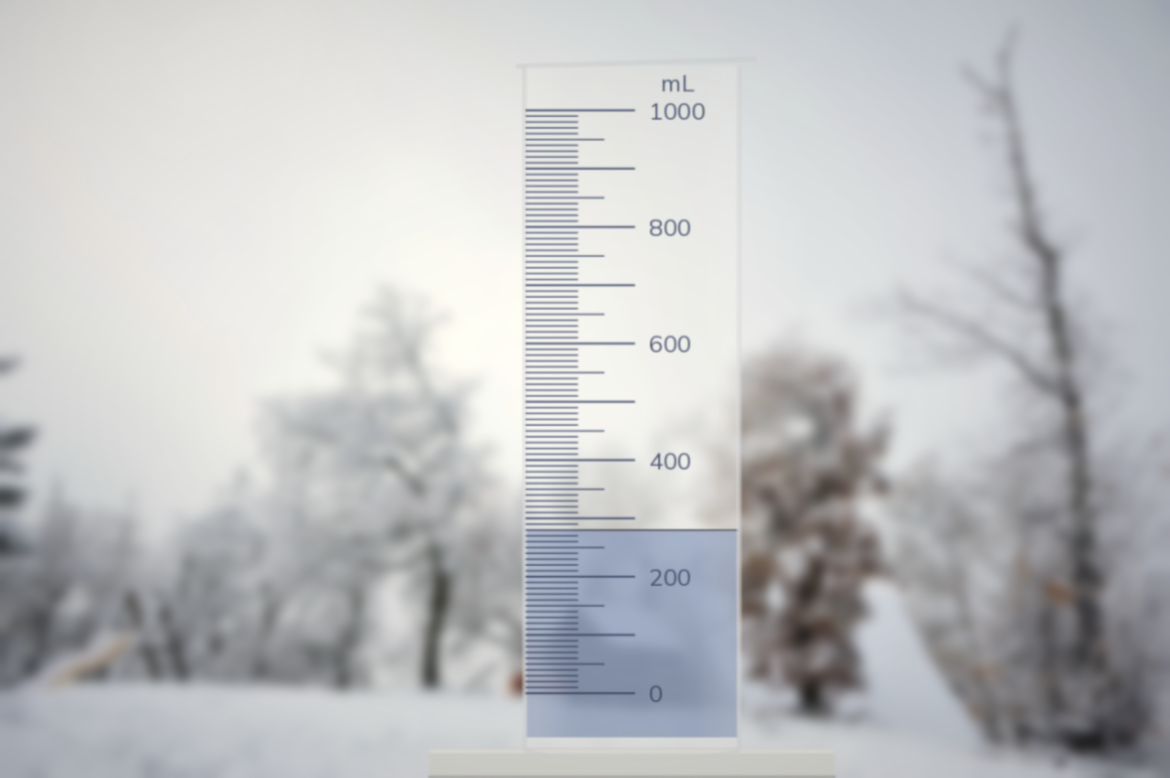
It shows 280 mL
